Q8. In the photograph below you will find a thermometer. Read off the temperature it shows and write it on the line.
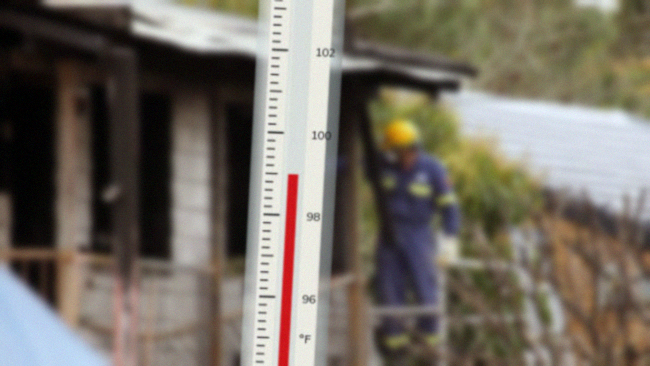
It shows 99 °F
